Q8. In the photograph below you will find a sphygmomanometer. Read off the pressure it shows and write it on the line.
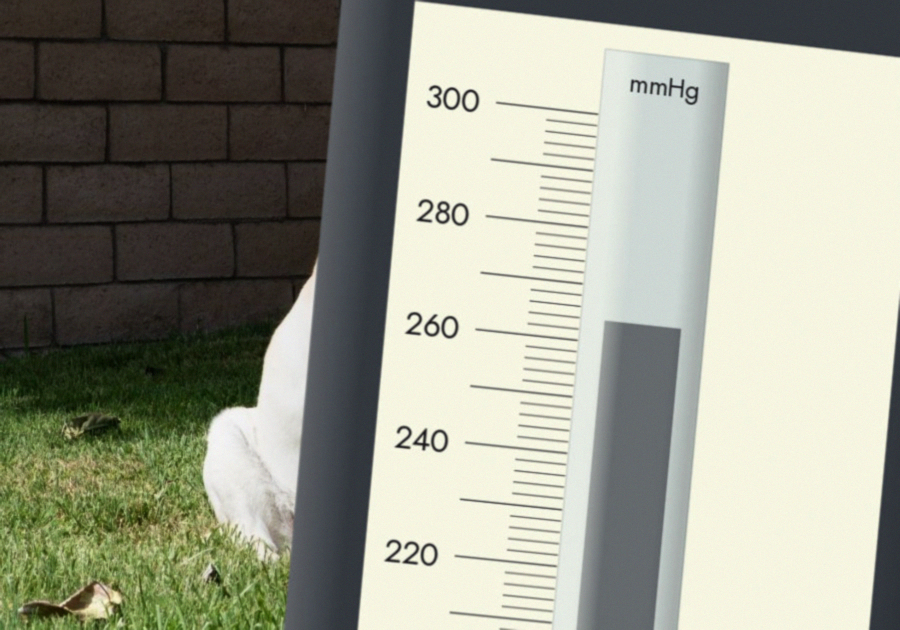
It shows 264 mmHg
